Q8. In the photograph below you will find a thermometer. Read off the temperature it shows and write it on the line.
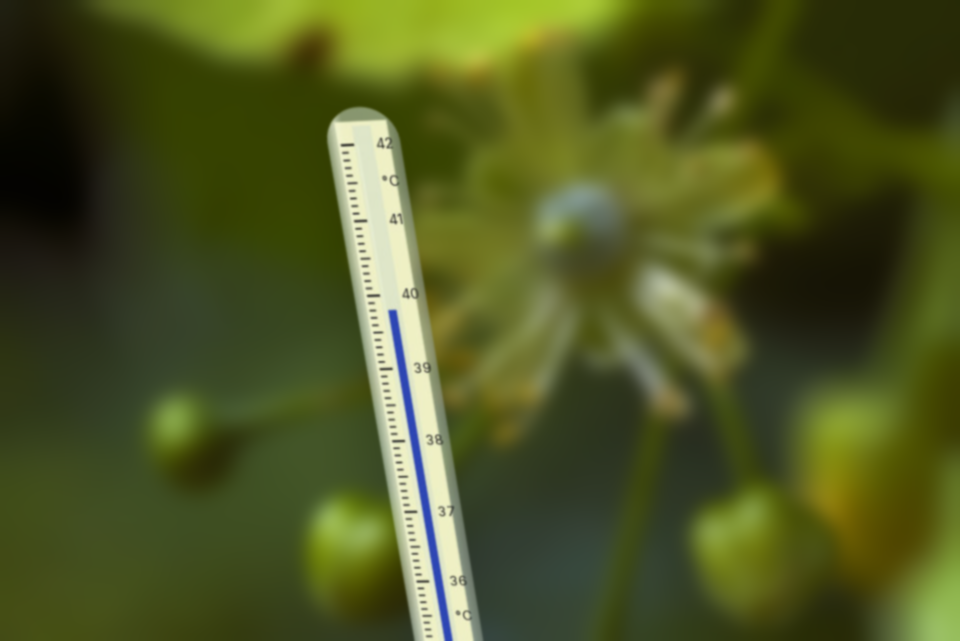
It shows 39.8 °C
